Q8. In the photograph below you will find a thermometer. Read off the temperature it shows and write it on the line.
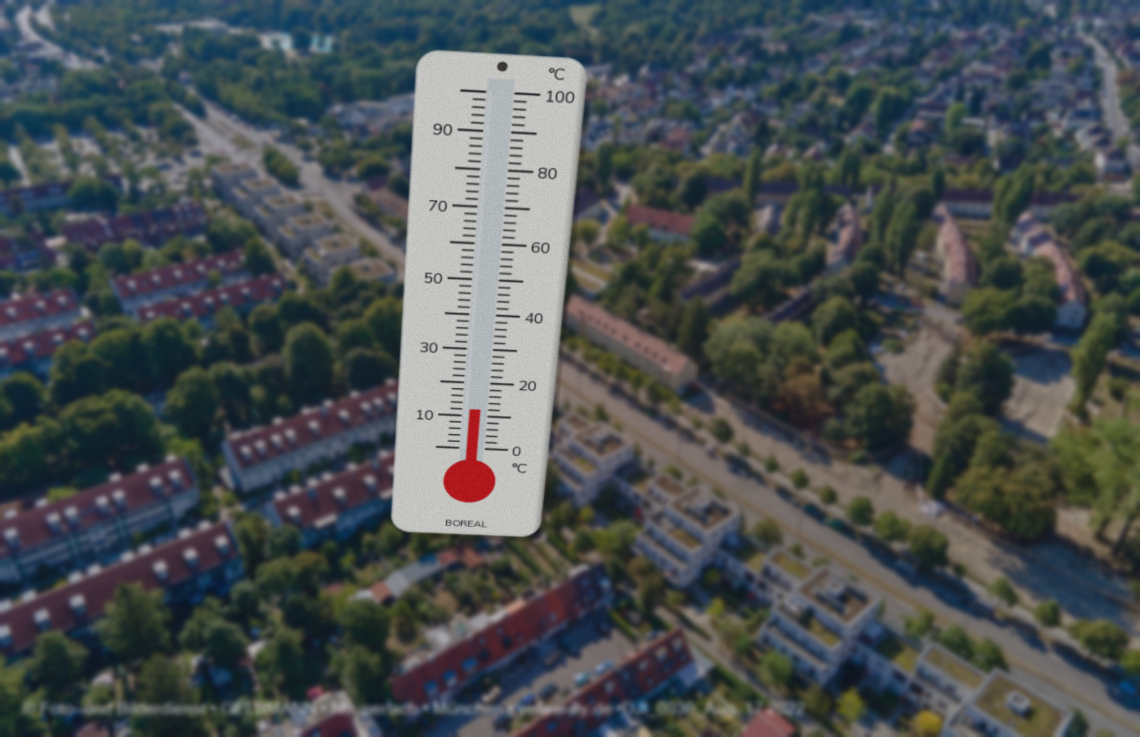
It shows 12 °C
